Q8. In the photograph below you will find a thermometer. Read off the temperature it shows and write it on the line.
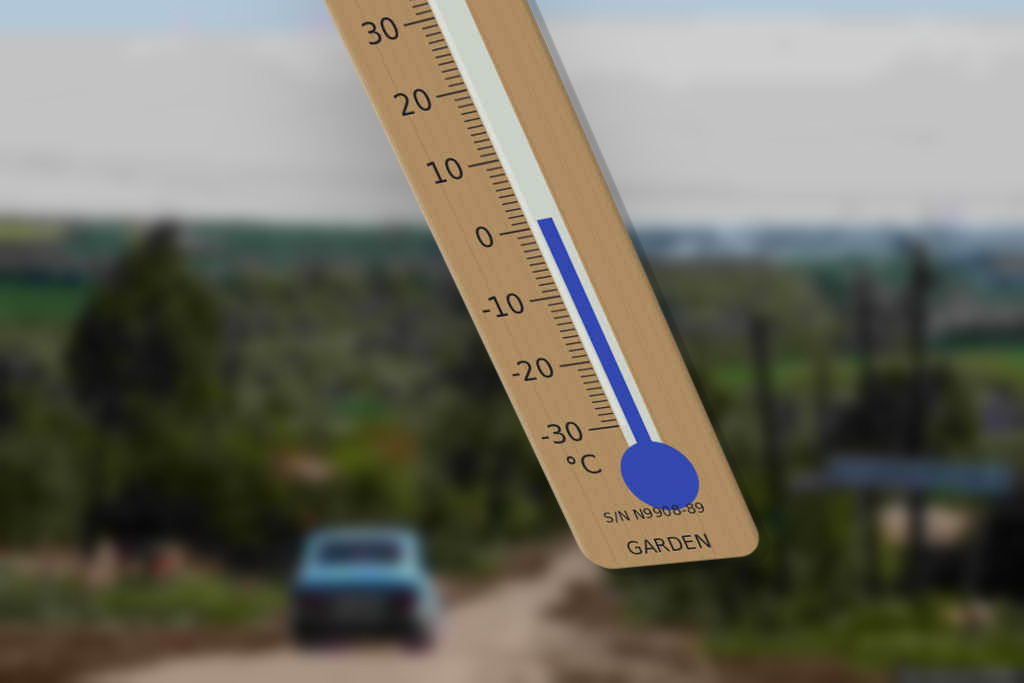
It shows 1 °C
